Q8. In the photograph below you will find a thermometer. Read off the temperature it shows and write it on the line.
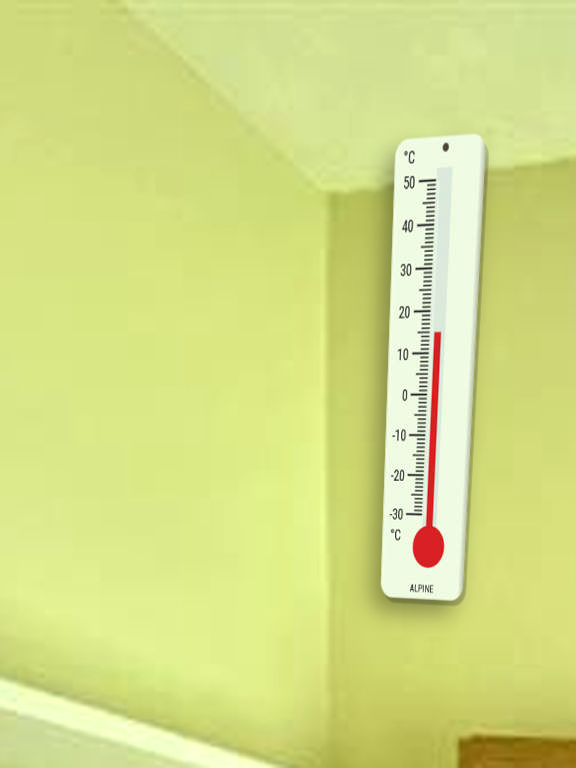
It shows 15 °C
